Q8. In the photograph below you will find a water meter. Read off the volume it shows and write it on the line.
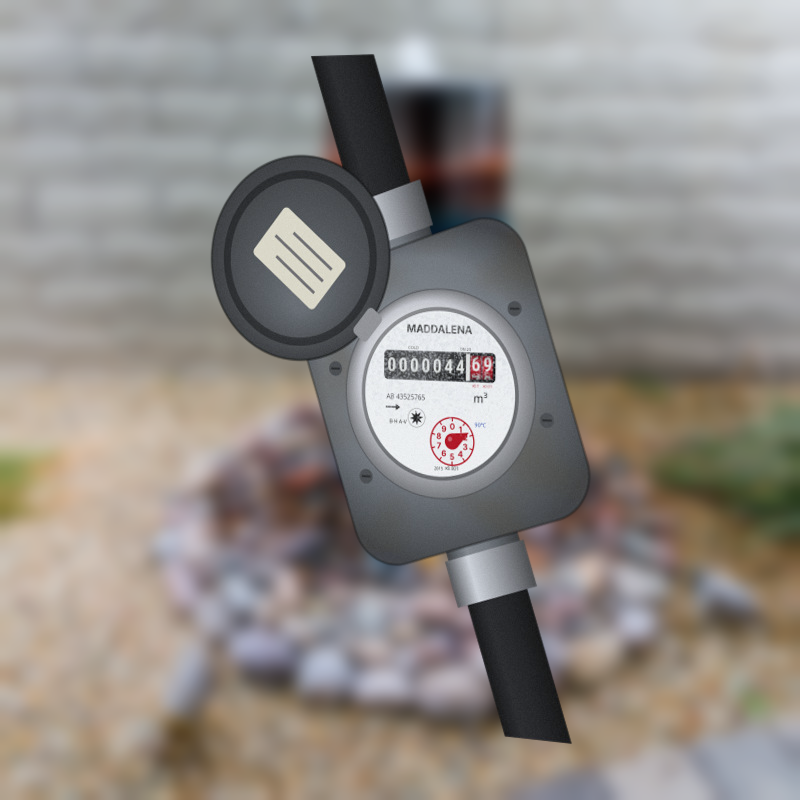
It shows 44.691 m³
